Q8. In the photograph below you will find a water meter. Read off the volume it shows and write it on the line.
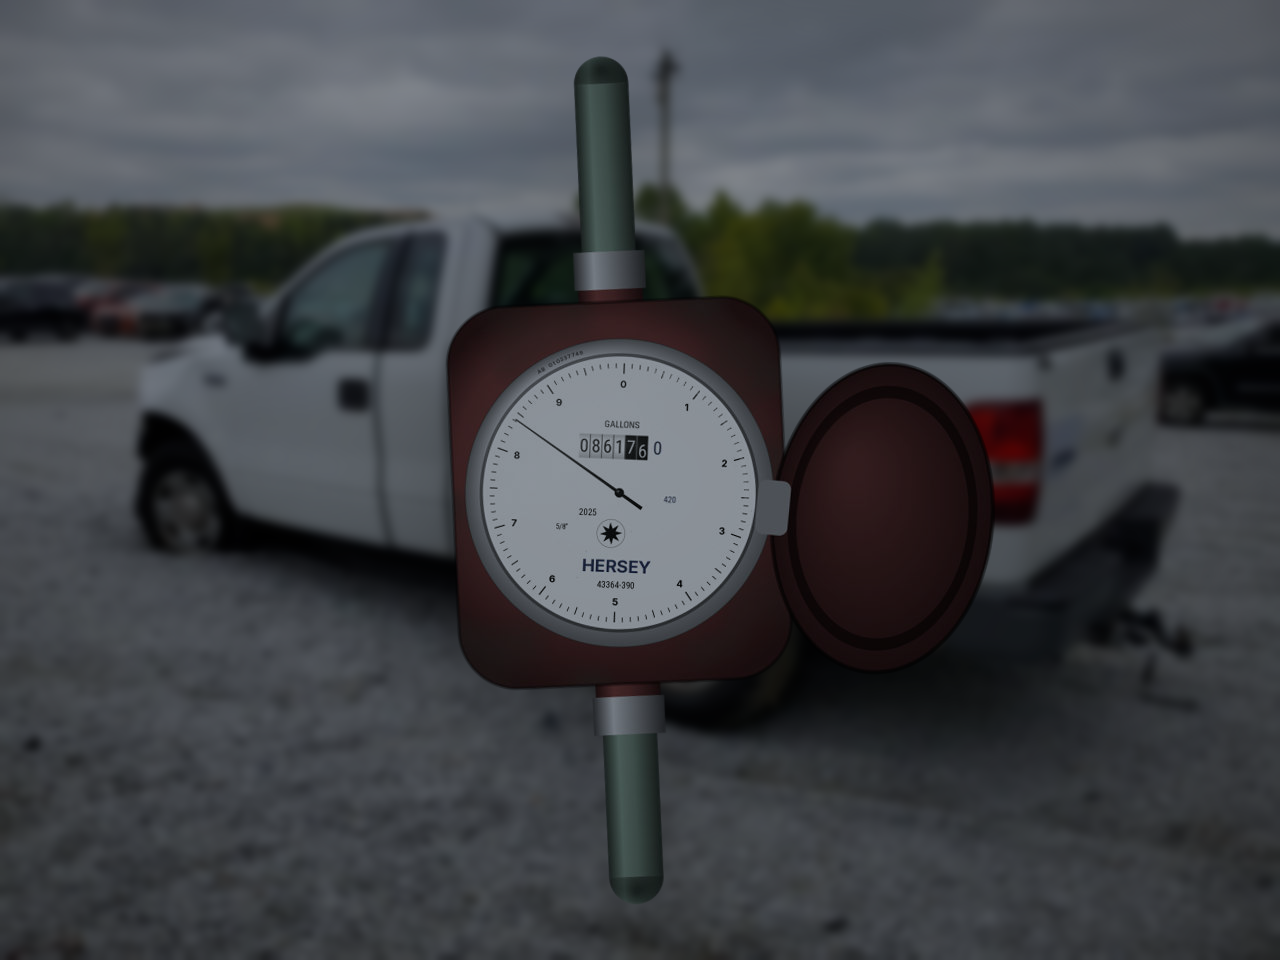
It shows 861758.4 gal
